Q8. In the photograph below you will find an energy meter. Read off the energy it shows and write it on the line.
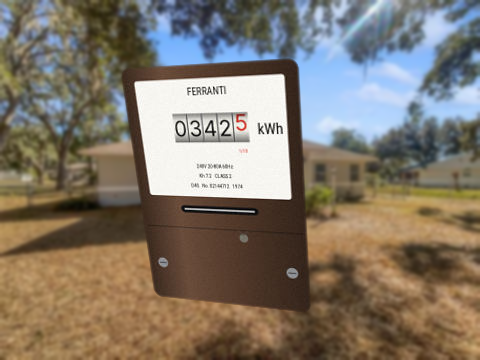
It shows 342.5 kWh
